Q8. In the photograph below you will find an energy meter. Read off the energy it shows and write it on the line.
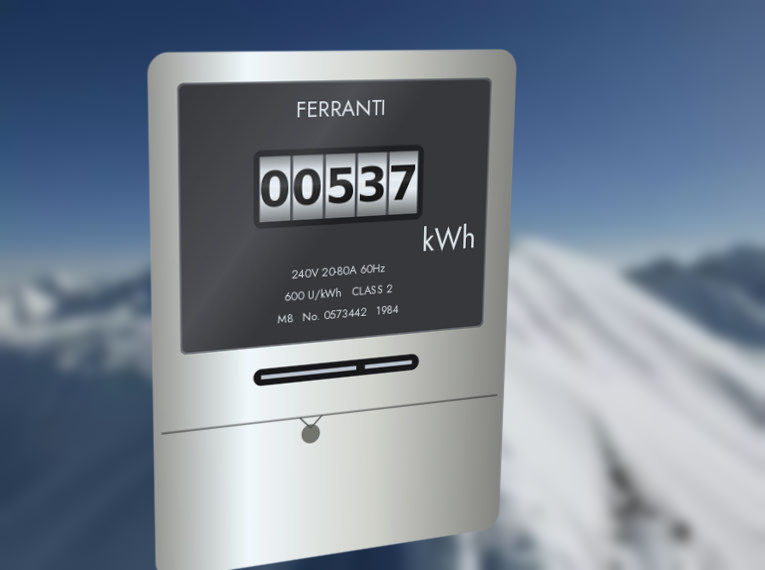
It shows 537 kWh
